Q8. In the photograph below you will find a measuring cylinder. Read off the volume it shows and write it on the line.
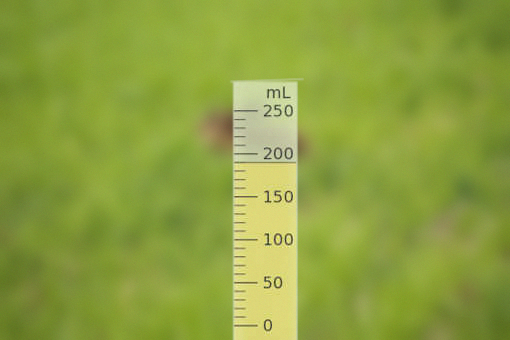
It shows 190 mL
